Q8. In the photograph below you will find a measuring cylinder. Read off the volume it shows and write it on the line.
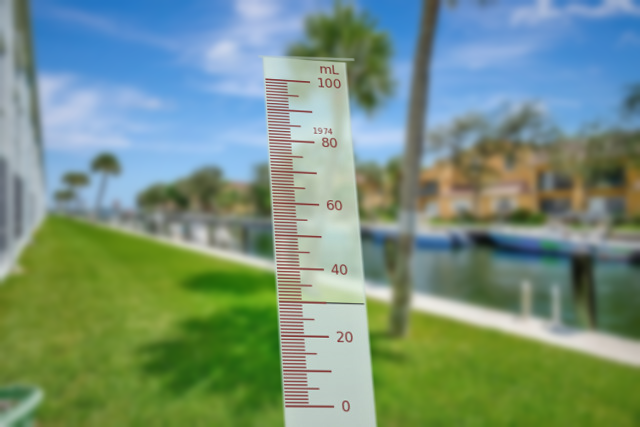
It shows 30 mL
